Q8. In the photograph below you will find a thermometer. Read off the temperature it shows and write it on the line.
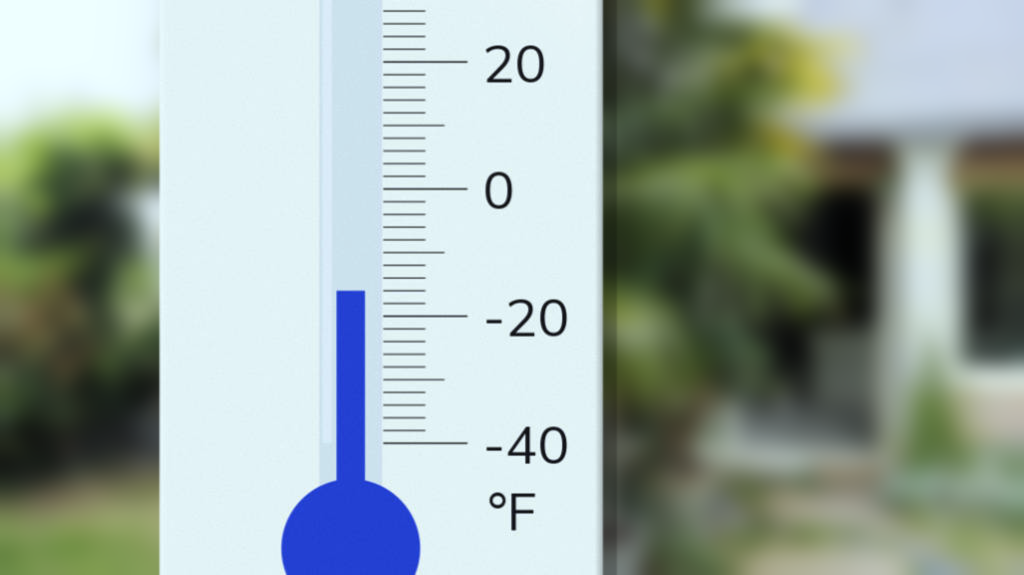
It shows -16 °F
